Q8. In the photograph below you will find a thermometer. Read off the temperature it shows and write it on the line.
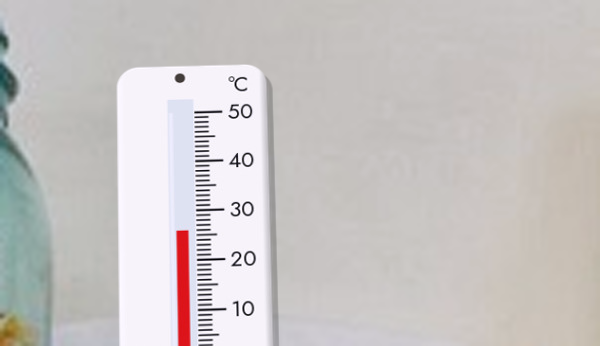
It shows 26 °C
